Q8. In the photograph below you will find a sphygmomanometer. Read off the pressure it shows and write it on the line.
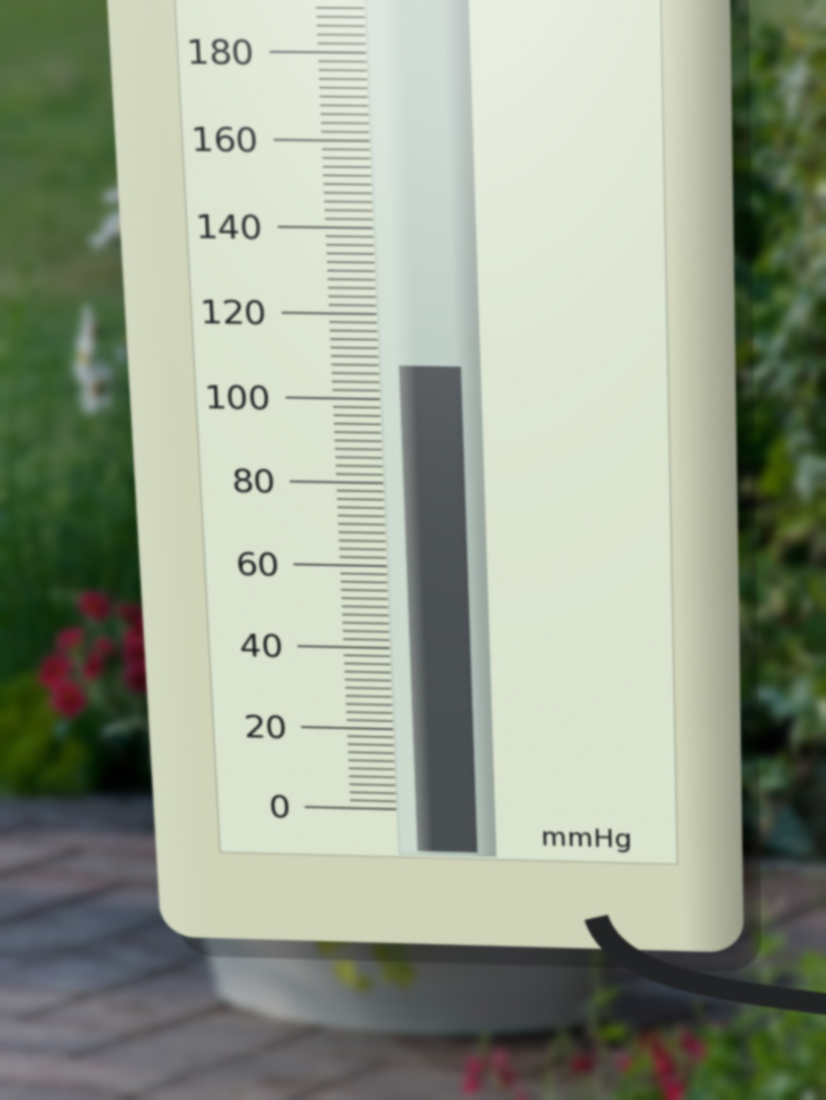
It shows 108 mmHg
